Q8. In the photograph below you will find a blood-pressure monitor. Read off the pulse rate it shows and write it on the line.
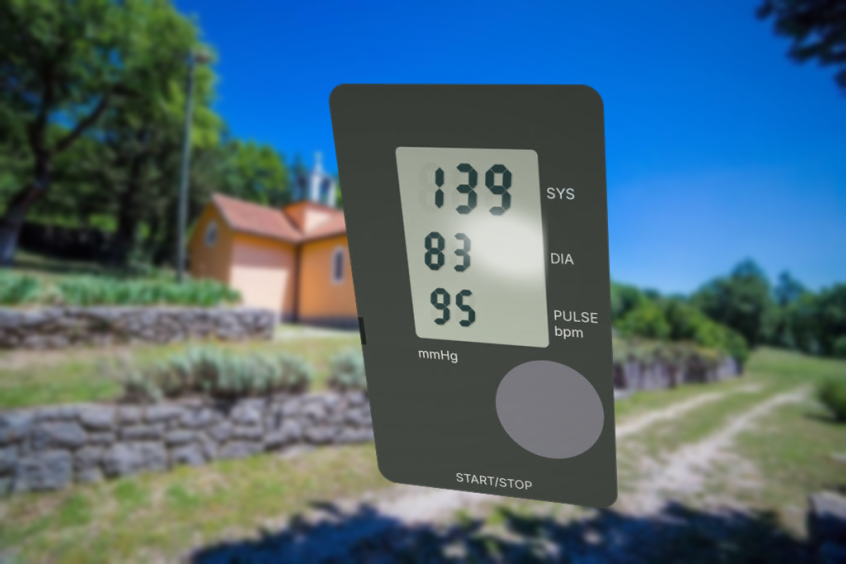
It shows 95 bpm
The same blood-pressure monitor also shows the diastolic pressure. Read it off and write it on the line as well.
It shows 83 mmHg
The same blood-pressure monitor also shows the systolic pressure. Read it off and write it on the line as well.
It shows 139 mmHg
